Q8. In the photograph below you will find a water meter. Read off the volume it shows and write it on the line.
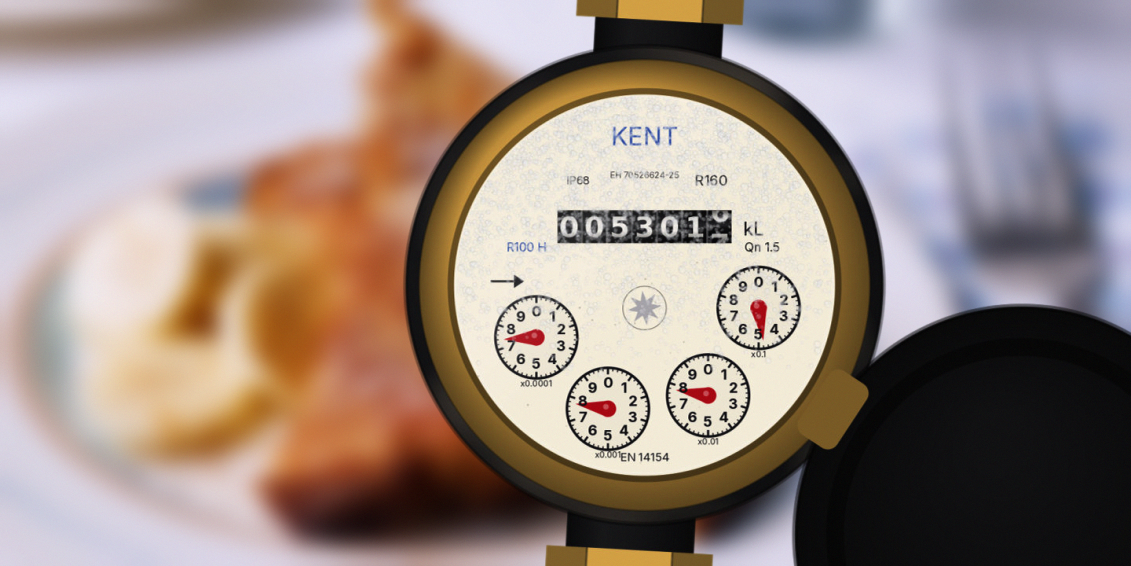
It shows 53016.4777 kL
